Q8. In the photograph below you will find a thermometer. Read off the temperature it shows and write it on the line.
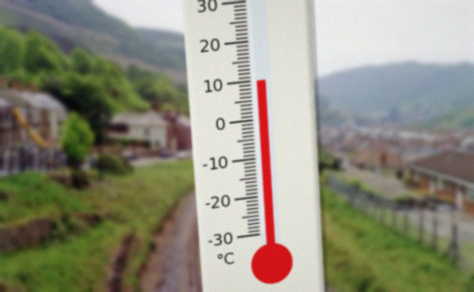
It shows 10 °C
